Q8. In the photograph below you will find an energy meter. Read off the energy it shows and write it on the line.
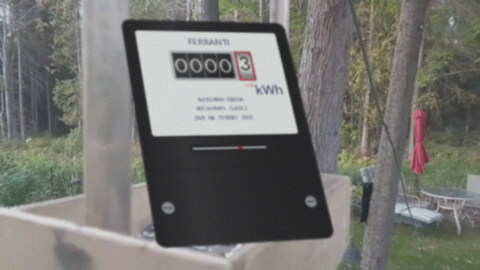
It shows 0.3 kWh
